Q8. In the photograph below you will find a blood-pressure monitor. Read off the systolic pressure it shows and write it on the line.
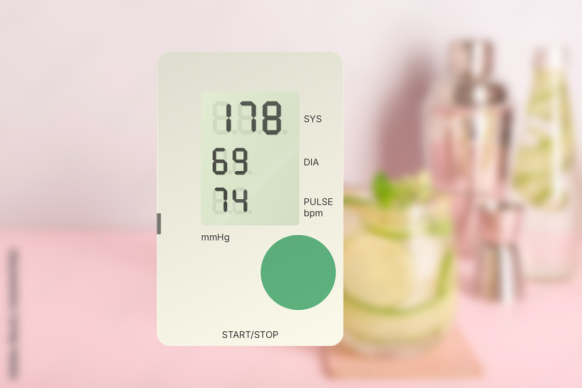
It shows 178 mmHg
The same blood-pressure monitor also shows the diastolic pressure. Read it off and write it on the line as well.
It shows 69 mmHg
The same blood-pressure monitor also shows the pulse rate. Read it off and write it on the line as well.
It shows 74 bpm
